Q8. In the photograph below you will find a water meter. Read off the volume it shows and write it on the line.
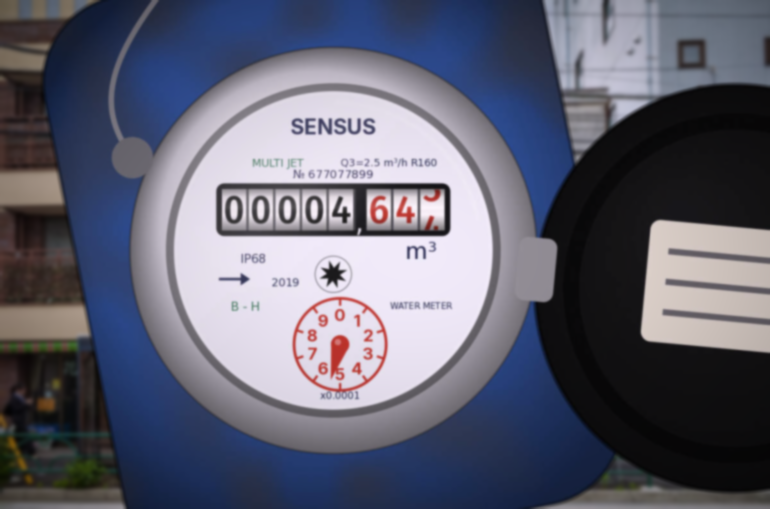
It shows 4.6435 m³
